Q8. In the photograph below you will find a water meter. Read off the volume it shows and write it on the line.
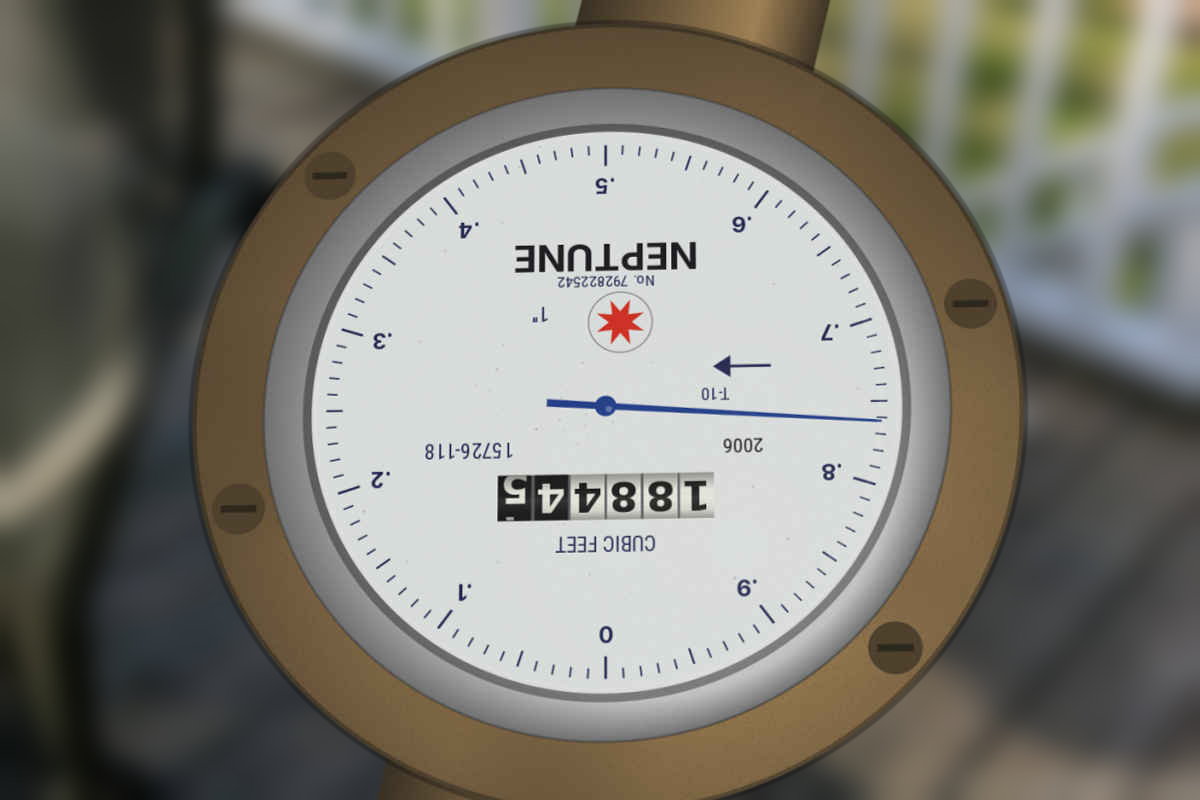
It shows 188444.76 ft³
